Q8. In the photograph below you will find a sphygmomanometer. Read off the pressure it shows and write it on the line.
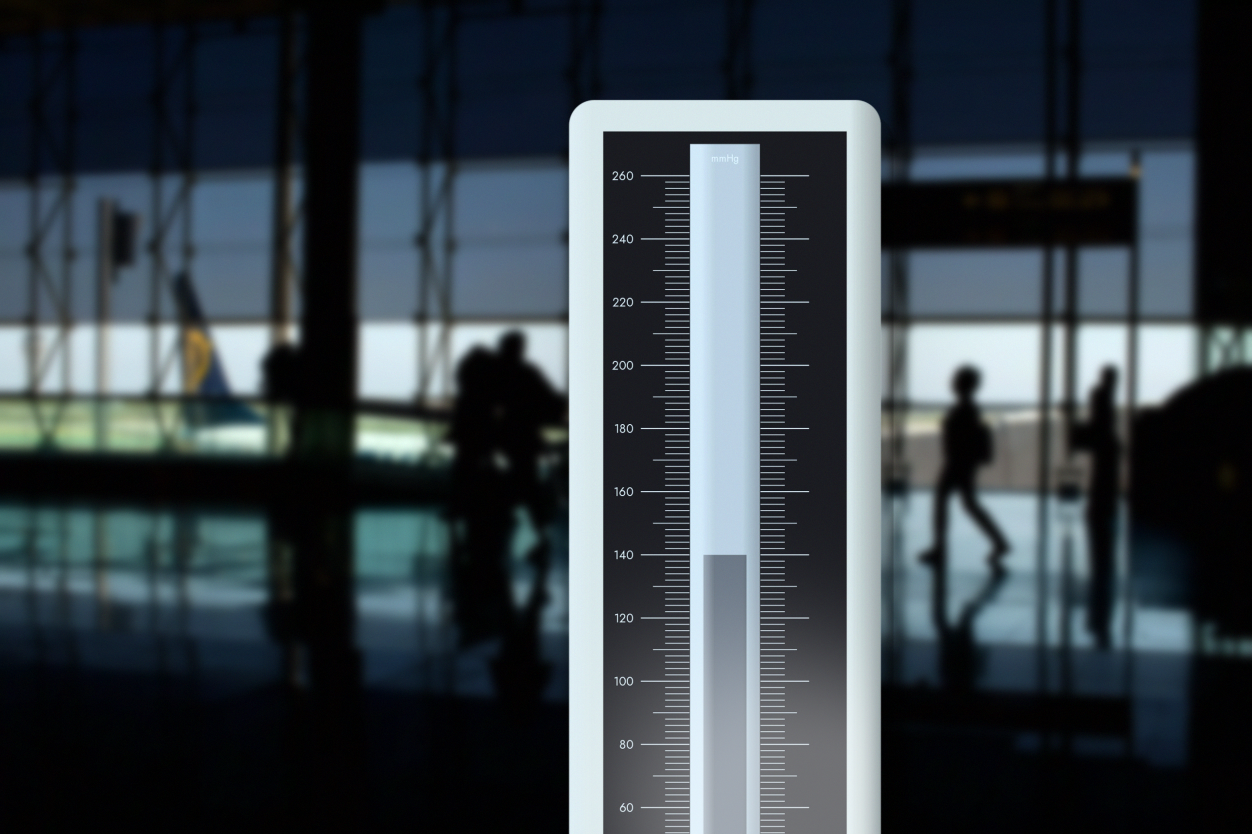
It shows 140 mmHg
